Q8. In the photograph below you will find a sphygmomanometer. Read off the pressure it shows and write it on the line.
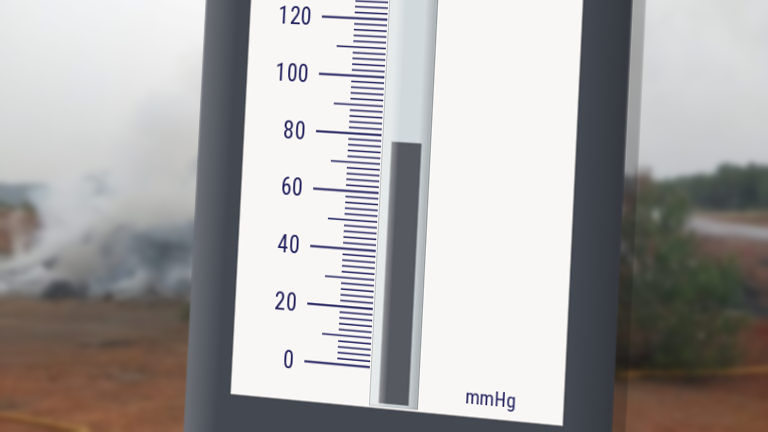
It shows 78 mmHg
